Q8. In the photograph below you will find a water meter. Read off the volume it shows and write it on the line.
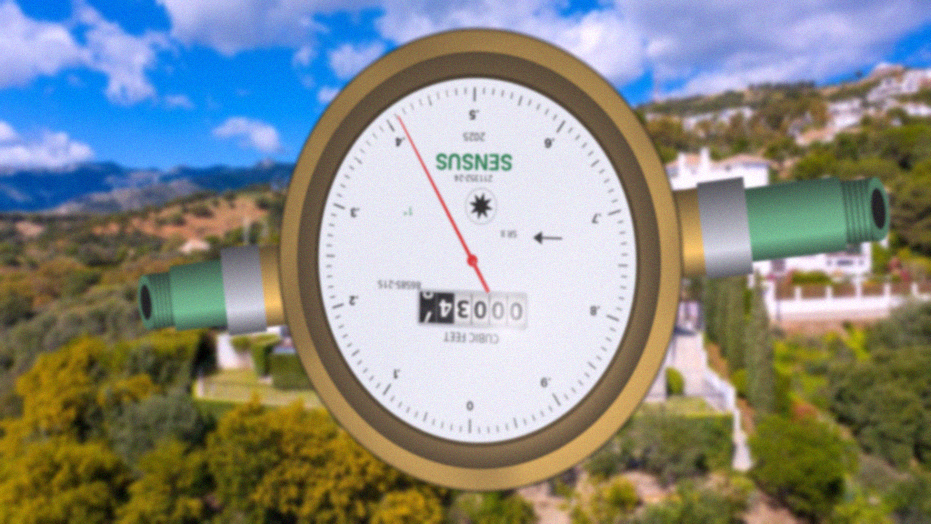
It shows 347.41 ft³
